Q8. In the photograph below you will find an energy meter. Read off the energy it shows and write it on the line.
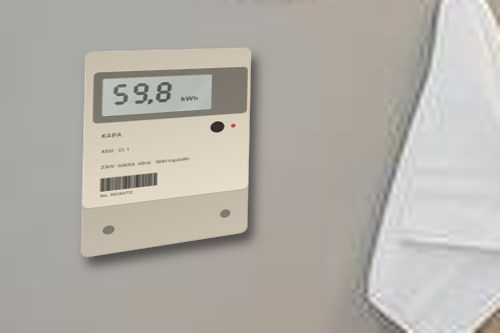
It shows 59.8 kWh
